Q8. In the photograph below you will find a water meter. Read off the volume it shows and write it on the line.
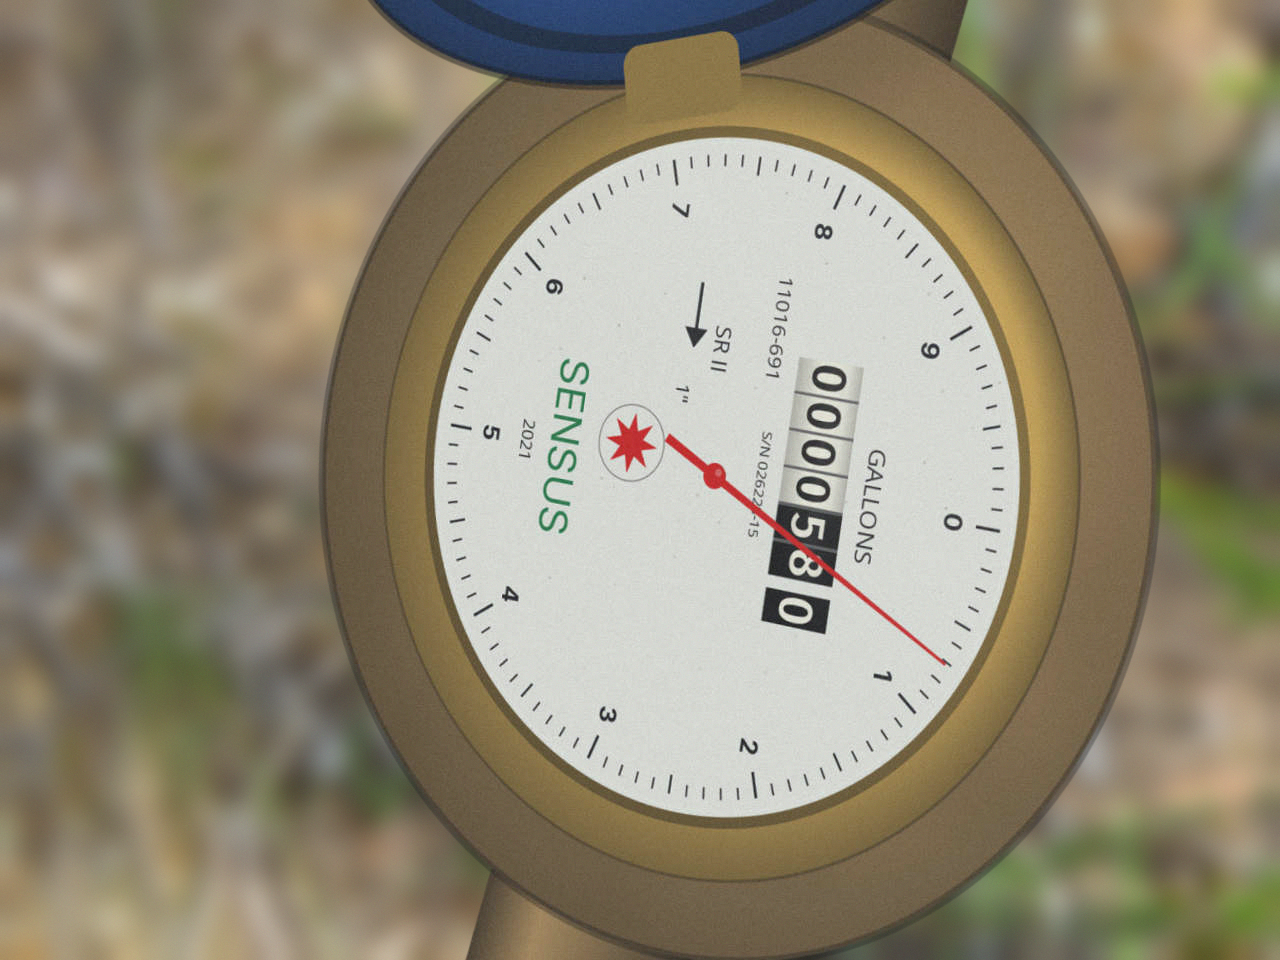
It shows 580.7 gal
